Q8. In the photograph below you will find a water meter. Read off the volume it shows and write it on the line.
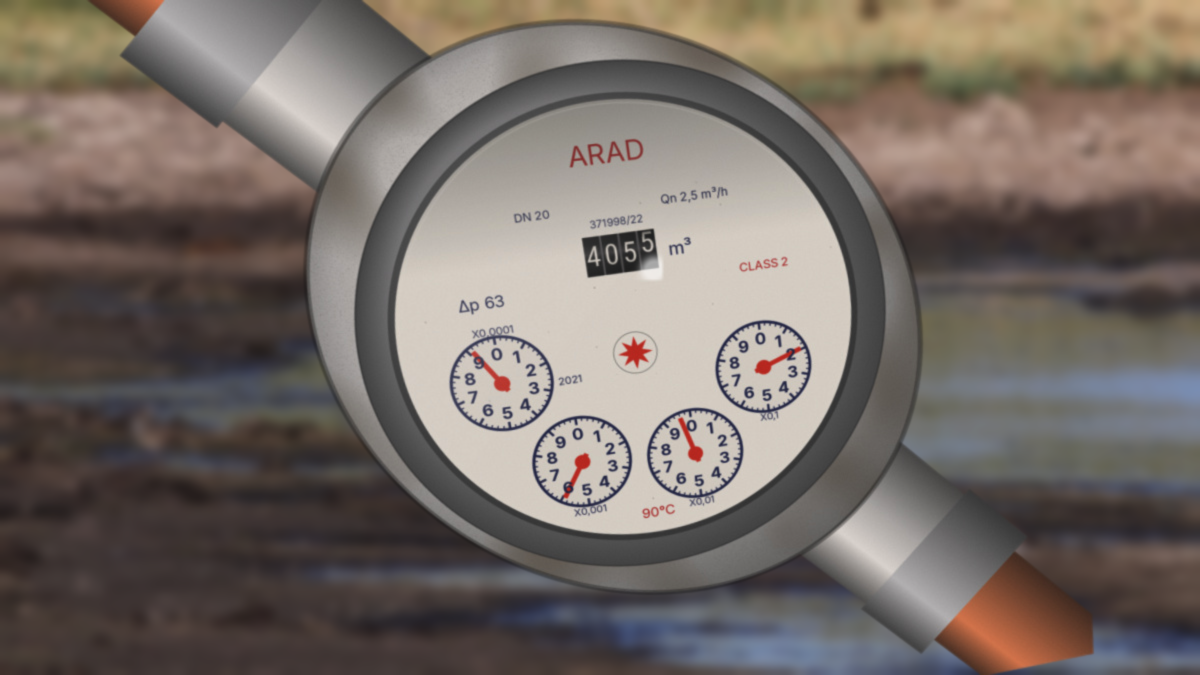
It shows 4055.1959 m³
